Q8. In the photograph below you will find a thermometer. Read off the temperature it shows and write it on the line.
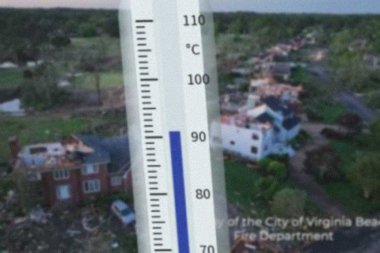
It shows 91 °C
